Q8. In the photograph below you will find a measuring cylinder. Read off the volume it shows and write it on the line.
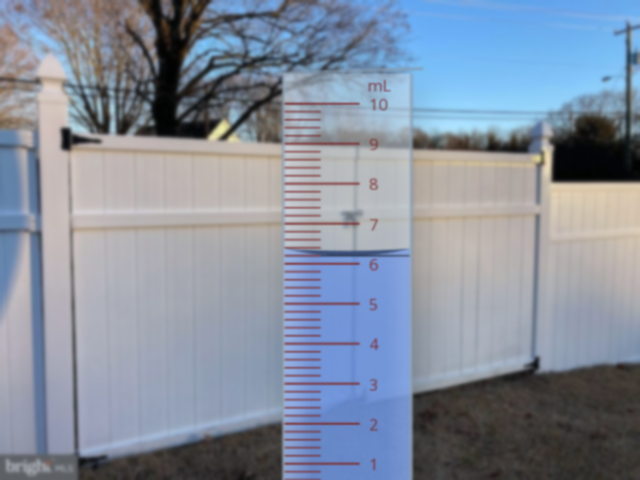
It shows 6.2 mL
